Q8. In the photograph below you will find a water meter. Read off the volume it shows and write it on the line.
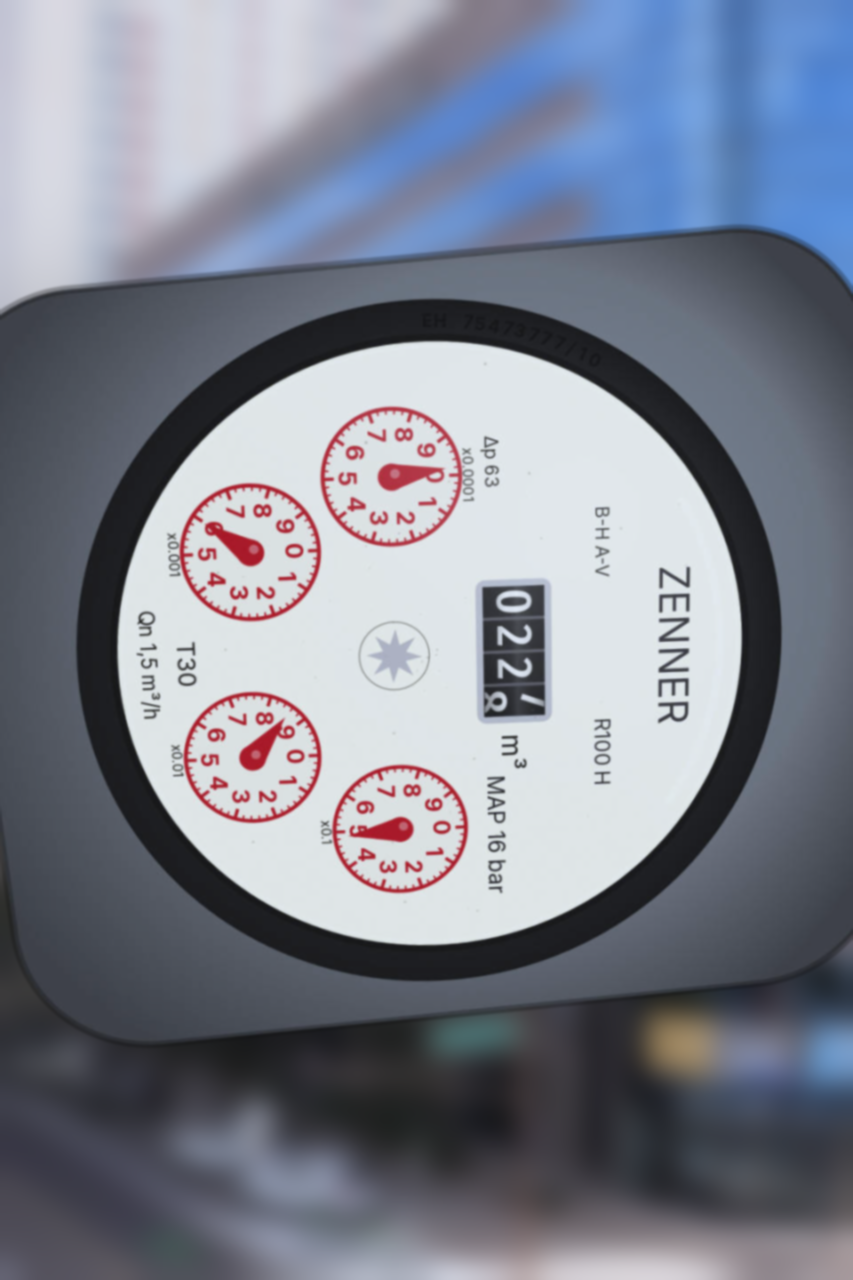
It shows 227.4859 m³
